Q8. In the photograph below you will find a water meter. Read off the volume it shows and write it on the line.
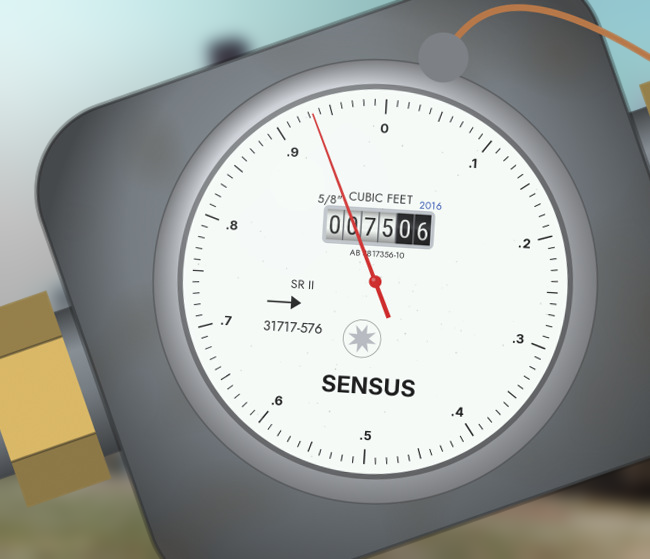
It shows 7505.93 ft³
